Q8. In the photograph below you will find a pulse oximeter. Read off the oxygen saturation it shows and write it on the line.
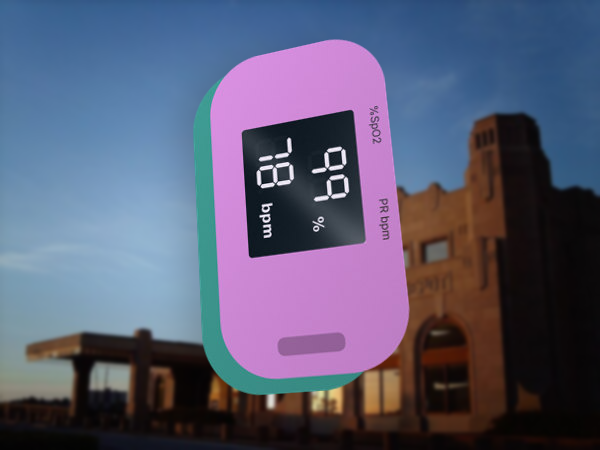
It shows 99 %
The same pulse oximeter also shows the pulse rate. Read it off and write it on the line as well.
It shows 78 bpm
